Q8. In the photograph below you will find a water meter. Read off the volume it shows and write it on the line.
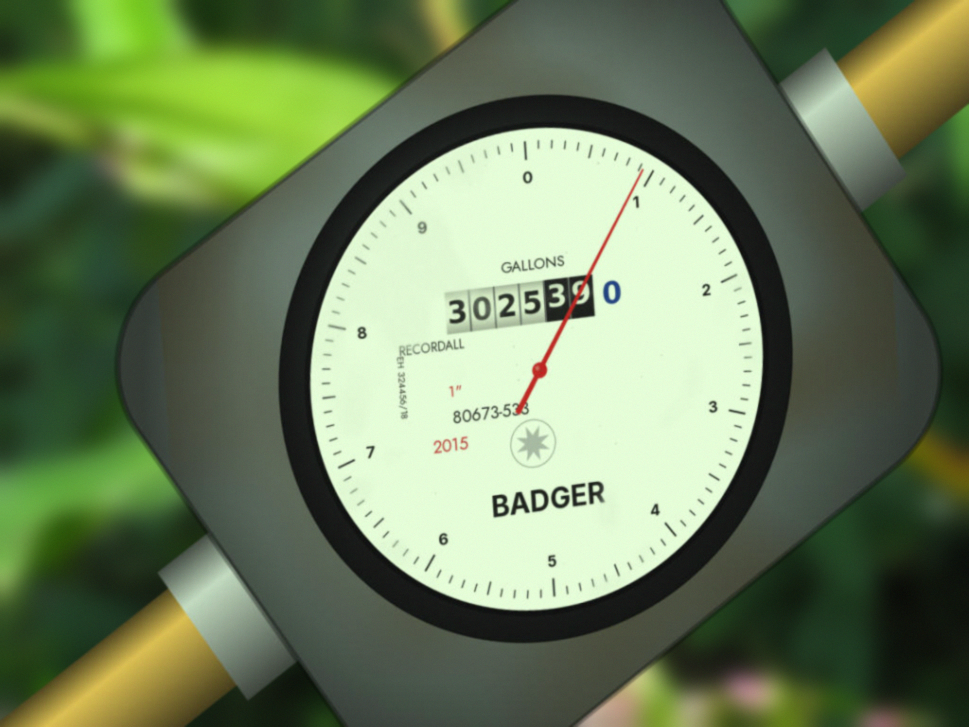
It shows 3025390.9 gal
